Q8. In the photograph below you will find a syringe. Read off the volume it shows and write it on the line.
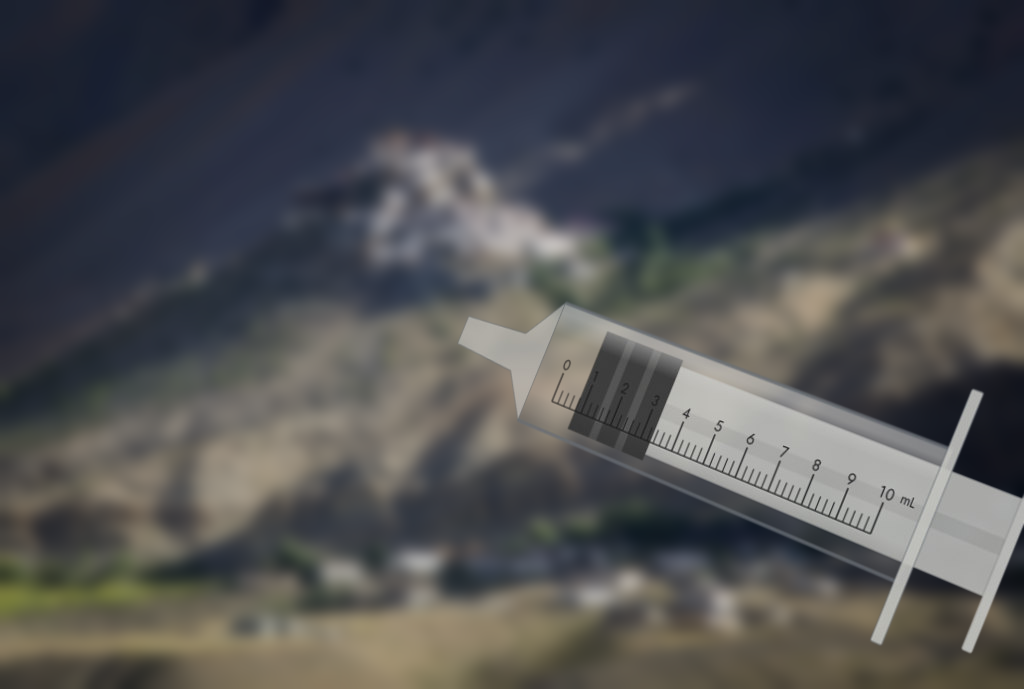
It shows 0.8 mL
